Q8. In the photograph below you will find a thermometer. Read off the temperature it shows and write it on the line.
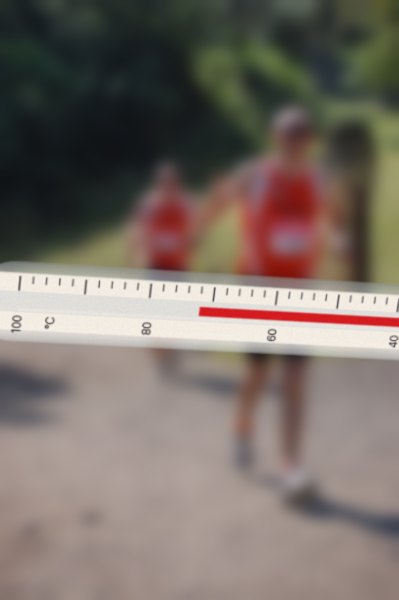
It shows 72 °C
